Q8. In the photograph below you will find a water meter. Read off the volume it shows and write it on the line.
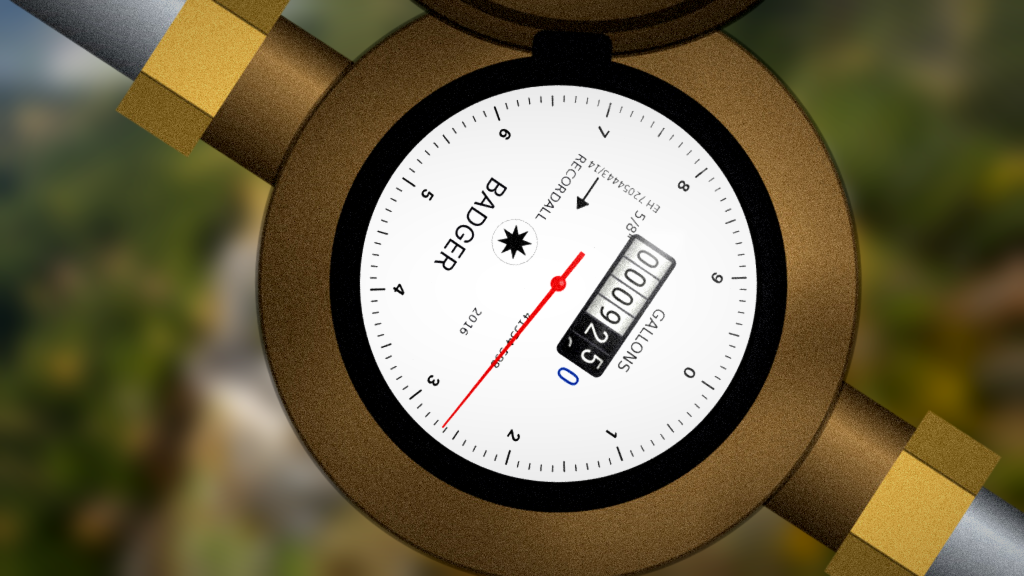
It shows 9252.6 gal
